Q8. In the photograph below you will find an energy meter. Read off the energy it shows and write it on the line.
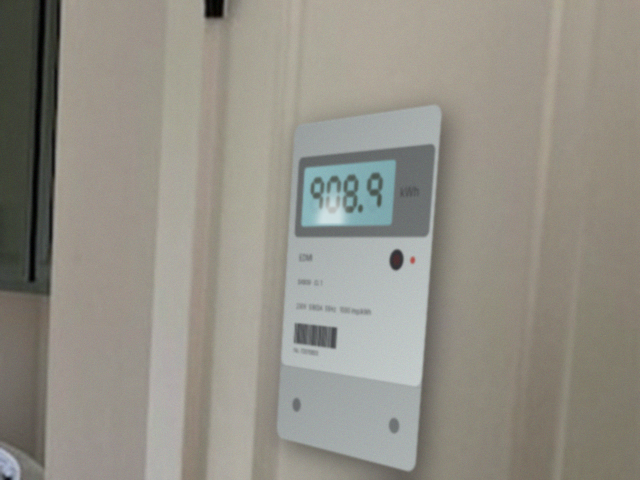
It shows 908.9 kWh
